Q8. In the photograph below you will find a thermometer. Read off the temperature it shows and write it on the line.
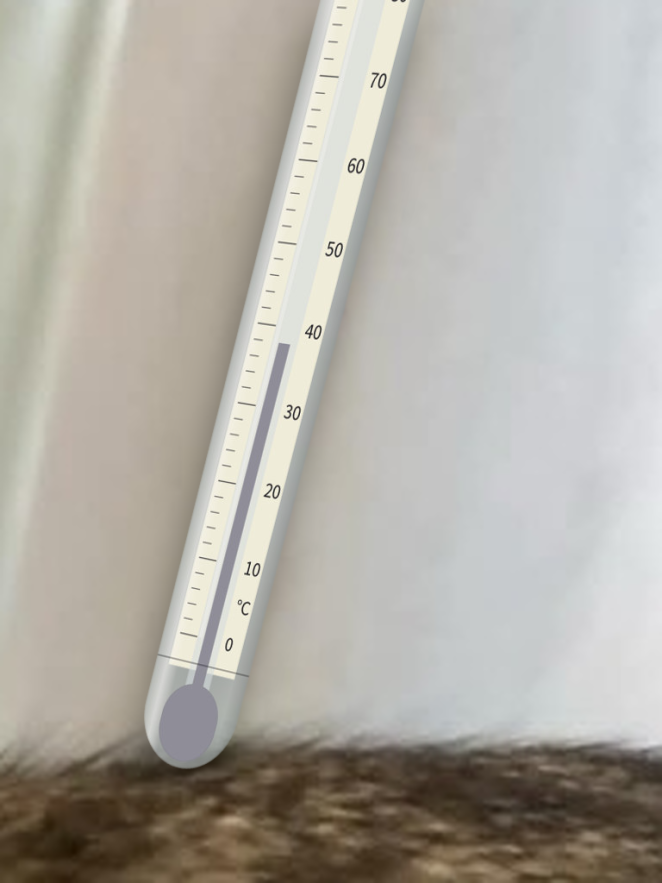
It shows 38 °C
